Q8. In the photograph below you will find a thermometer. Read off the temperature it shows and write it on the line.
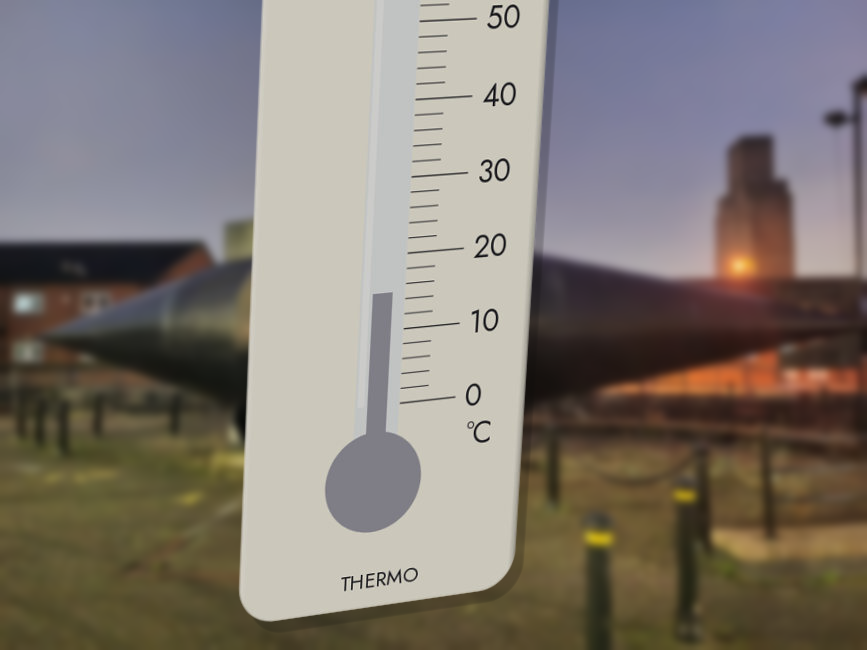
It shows 15 °C
